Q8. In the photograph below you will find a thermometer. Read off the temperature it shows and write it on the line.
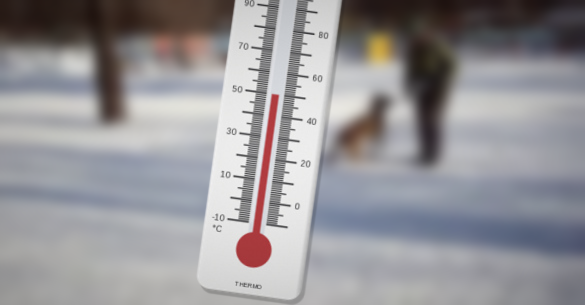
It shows 50 °C
